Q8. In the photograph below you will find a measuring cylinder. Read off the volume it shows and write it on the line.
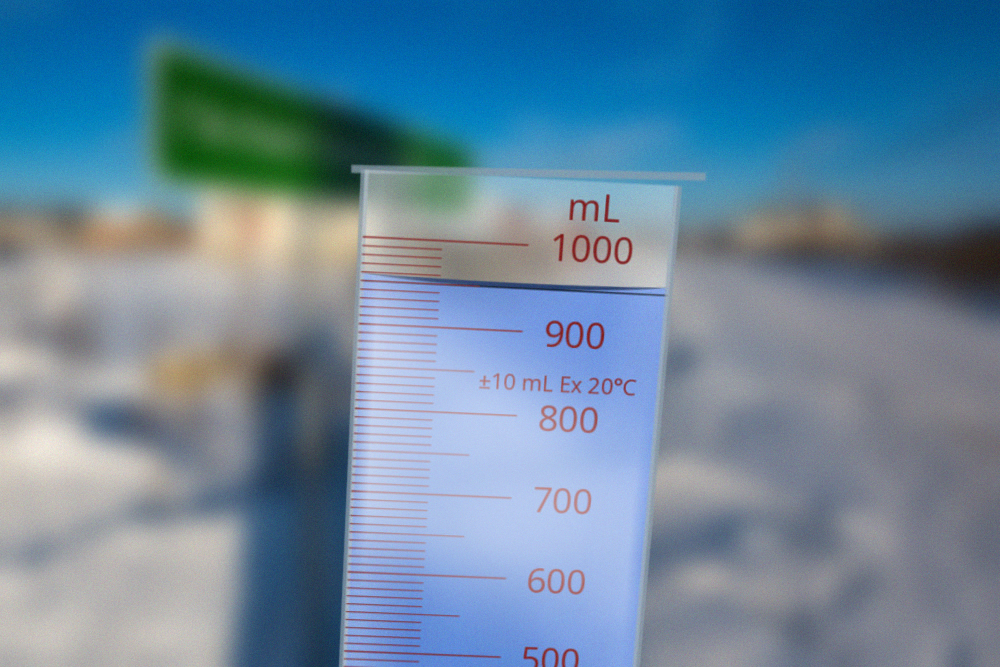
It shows 950 mL
